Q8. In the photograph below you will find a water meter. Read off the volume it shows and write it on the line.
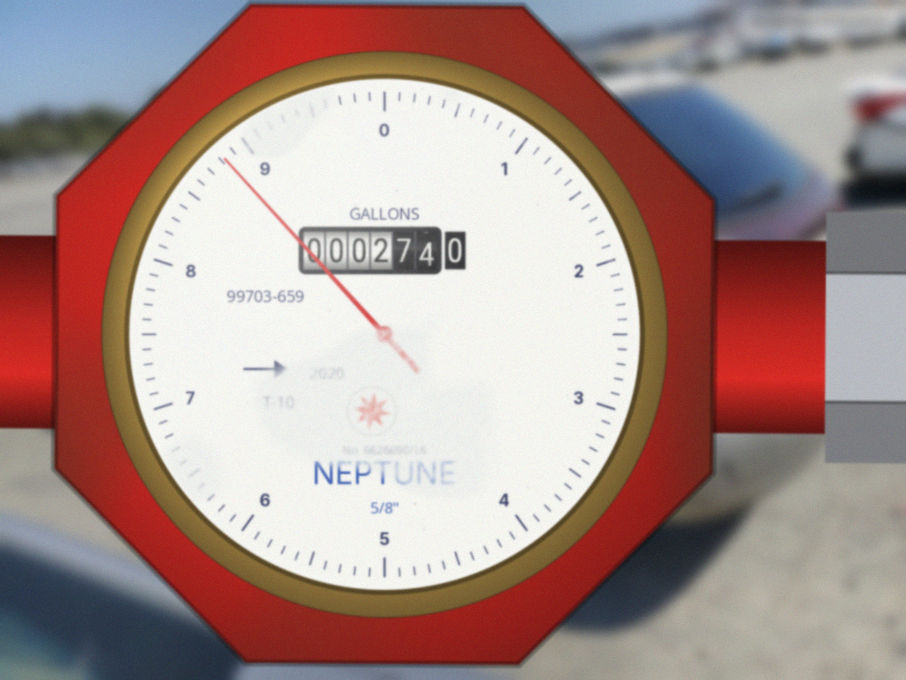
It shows 2738.8 gal
